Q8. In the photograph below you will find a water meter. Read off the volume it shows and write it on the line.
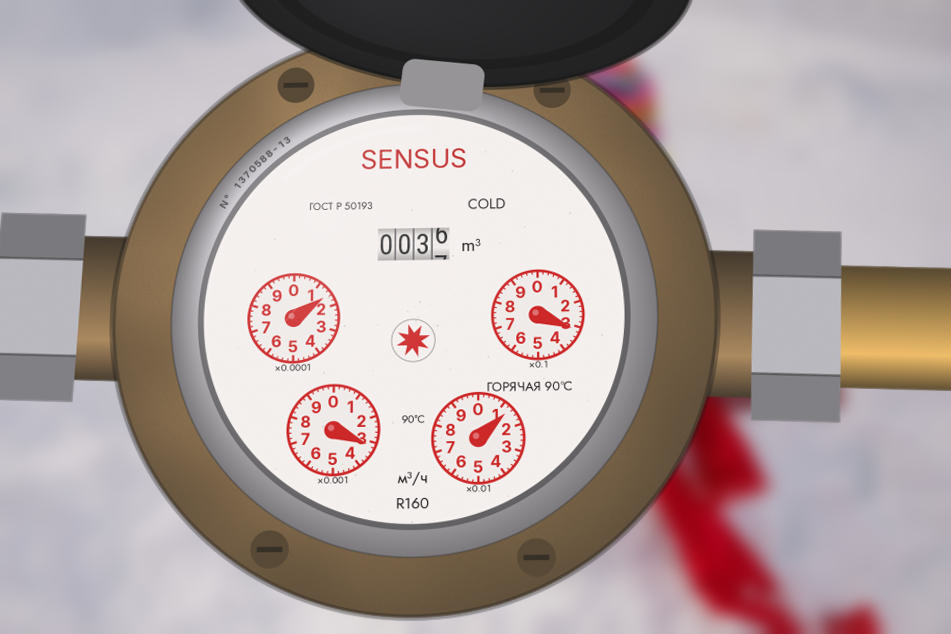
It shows 36.3131 m³
